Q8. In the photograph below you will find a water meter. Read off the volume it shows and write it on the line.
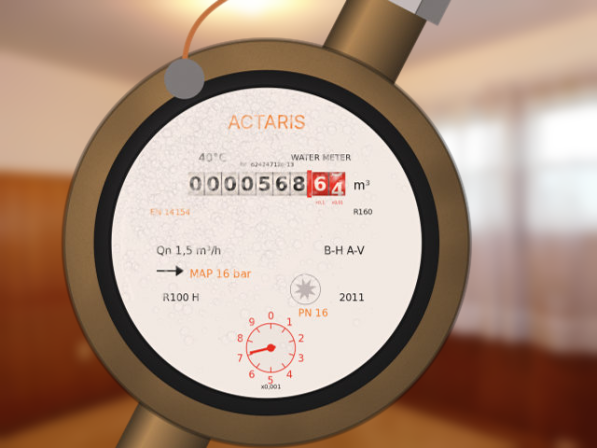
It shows 568.637 m³
